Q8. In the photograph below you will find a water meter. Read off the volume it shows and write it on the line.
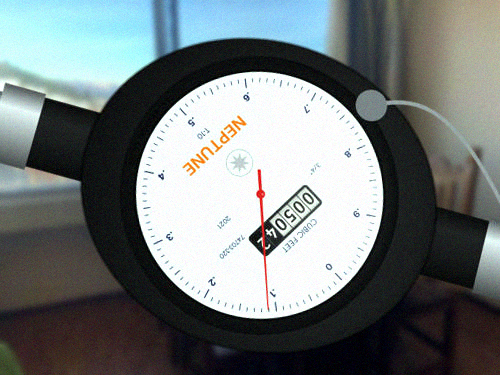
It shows 5042.11 ft³
